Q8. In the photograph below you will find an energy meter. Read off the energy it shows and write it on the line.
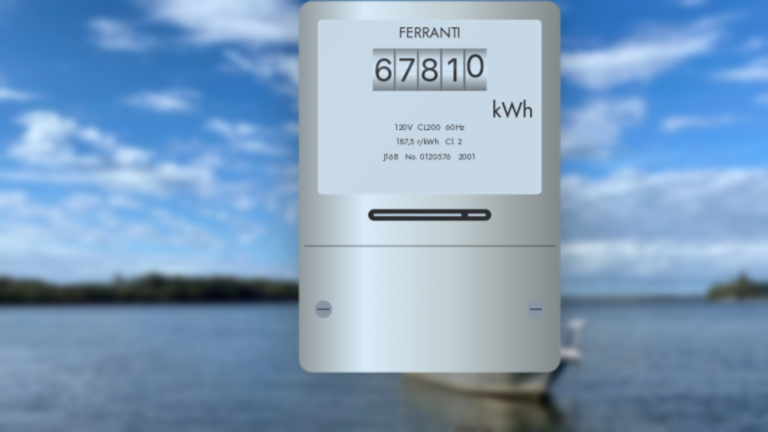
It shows 67810 kWh
